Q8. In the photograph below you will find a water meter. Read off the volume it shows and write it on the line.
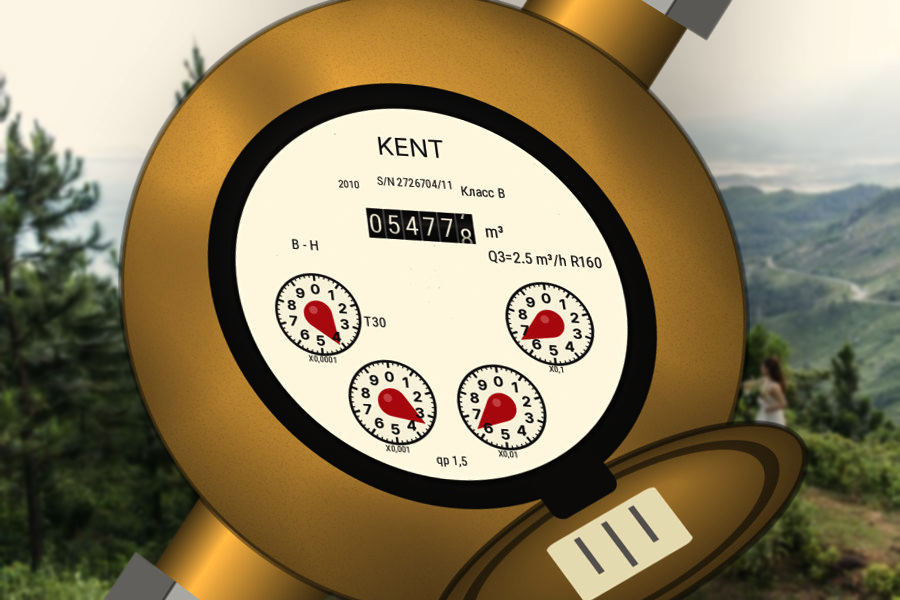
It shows 54777.6634 m³
